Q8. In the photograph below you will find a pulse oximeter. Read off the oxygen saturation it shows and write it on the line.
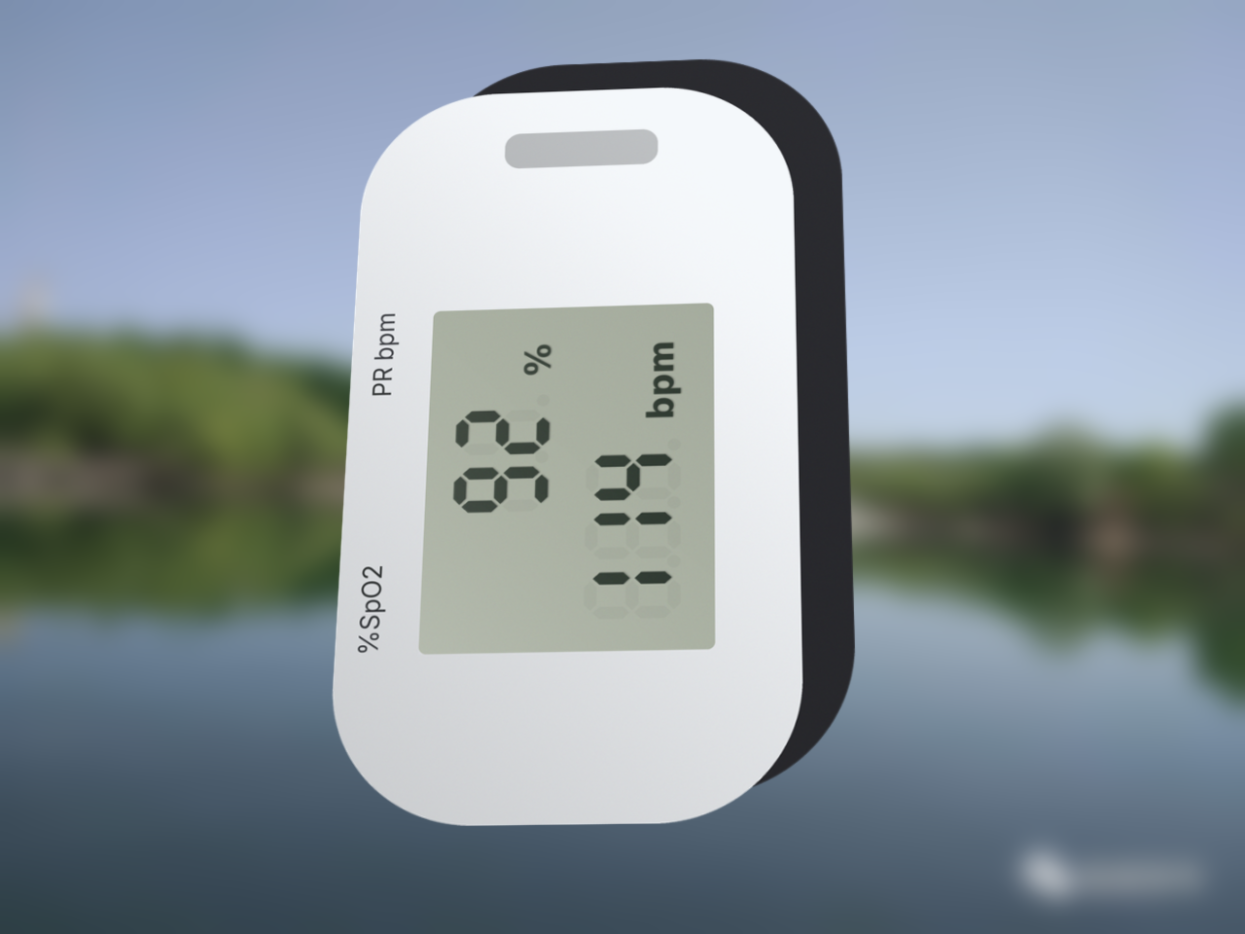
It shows 92 %
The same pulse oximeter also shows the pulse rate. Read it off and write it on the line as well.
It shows 114 bpm
